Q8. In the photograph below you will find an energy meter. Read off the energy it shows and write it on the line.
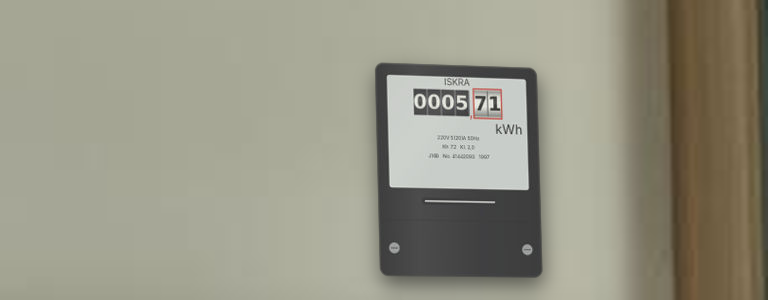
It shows 5.71 kWh
